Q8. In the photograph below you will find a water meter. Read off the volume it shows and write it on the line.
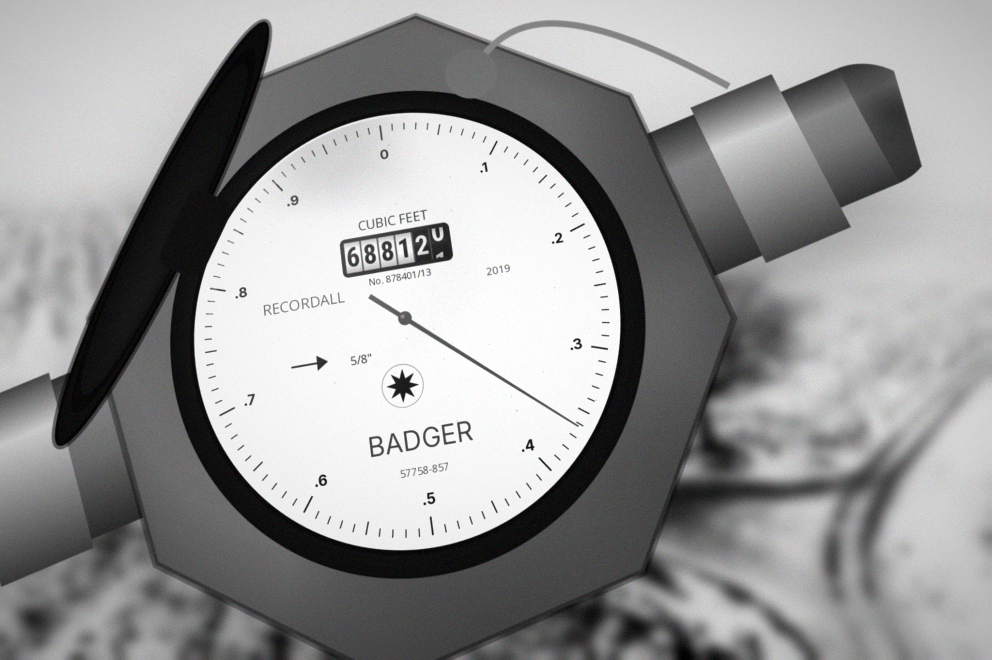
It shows 688120.36 ft³
